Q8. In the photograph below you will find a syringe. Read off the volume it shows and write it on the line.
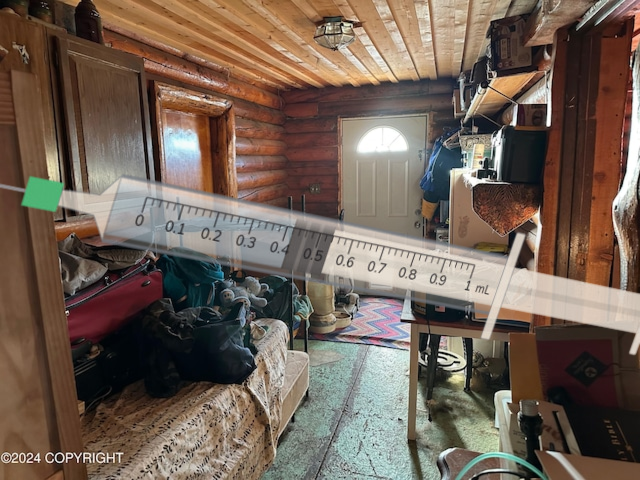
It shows 0.42 mL
